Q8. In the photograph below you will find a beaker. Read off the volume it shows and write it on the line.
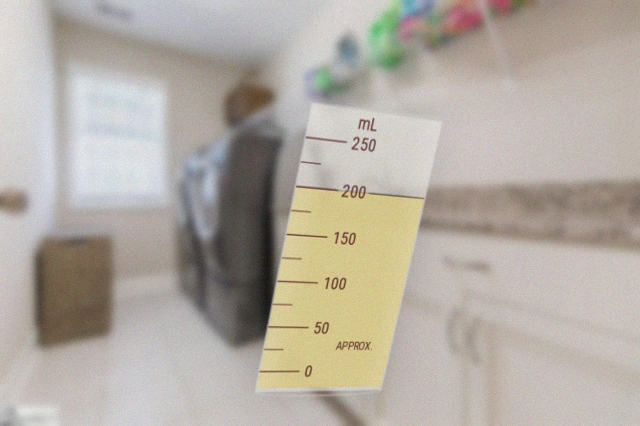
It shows 200 mL
